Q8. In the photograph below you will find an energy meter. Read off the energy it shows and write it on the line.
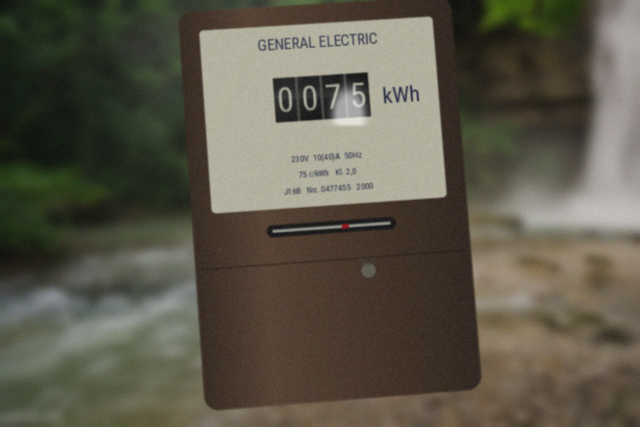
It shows 75 kWh
